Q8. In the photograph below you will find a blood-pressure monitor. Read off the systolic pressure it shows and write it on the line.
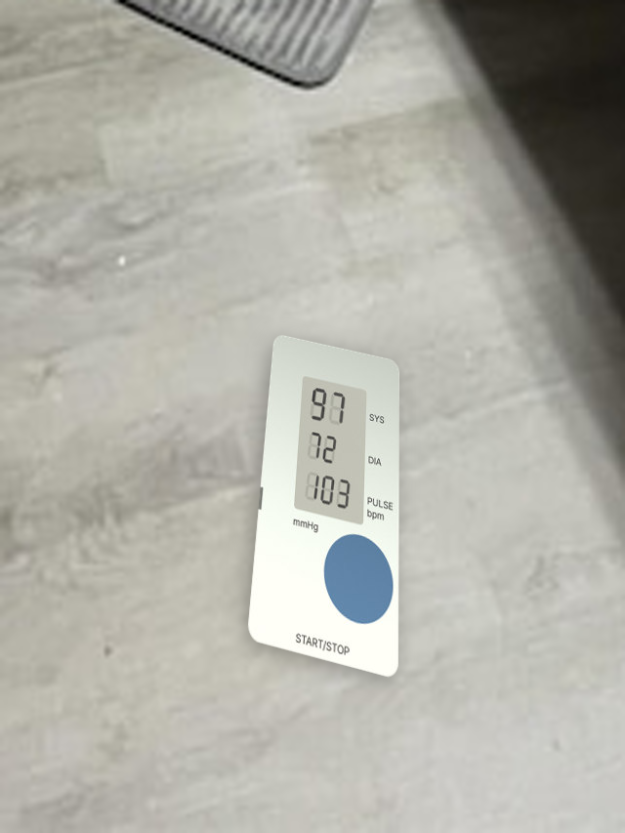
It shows 97 mmHg
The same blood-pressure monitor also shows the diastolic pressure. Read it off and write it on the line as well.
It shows 72 mmHg
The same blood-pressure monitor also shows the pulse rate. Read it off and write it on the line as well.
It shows 103 bpm
